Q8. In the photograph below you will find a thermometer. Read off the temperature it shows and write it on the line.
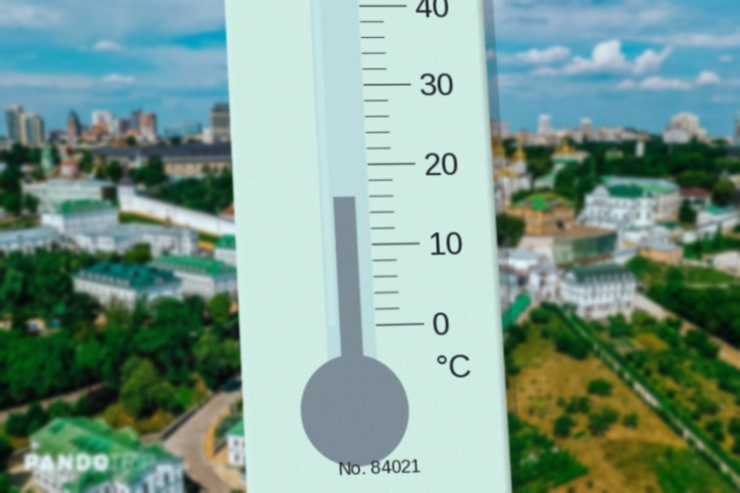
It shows 16 °C
